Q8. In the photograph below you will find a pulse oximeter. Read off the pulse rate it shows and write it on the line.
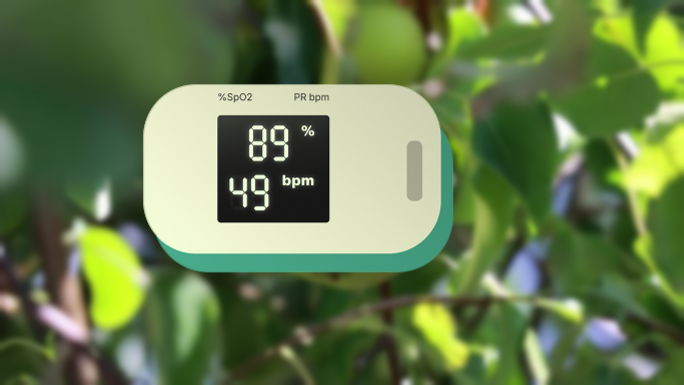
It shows 49 bpm
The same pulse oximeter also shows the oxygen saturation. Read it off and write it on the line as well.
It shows 89 %
